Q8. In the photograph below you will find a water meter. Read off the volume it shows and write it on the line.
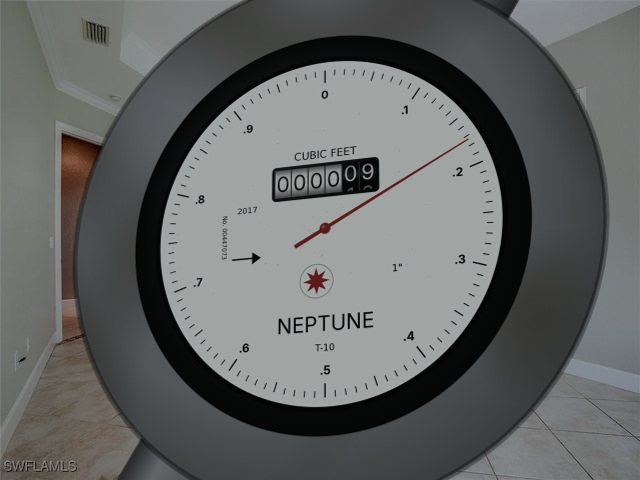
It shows 9.17 ft³
